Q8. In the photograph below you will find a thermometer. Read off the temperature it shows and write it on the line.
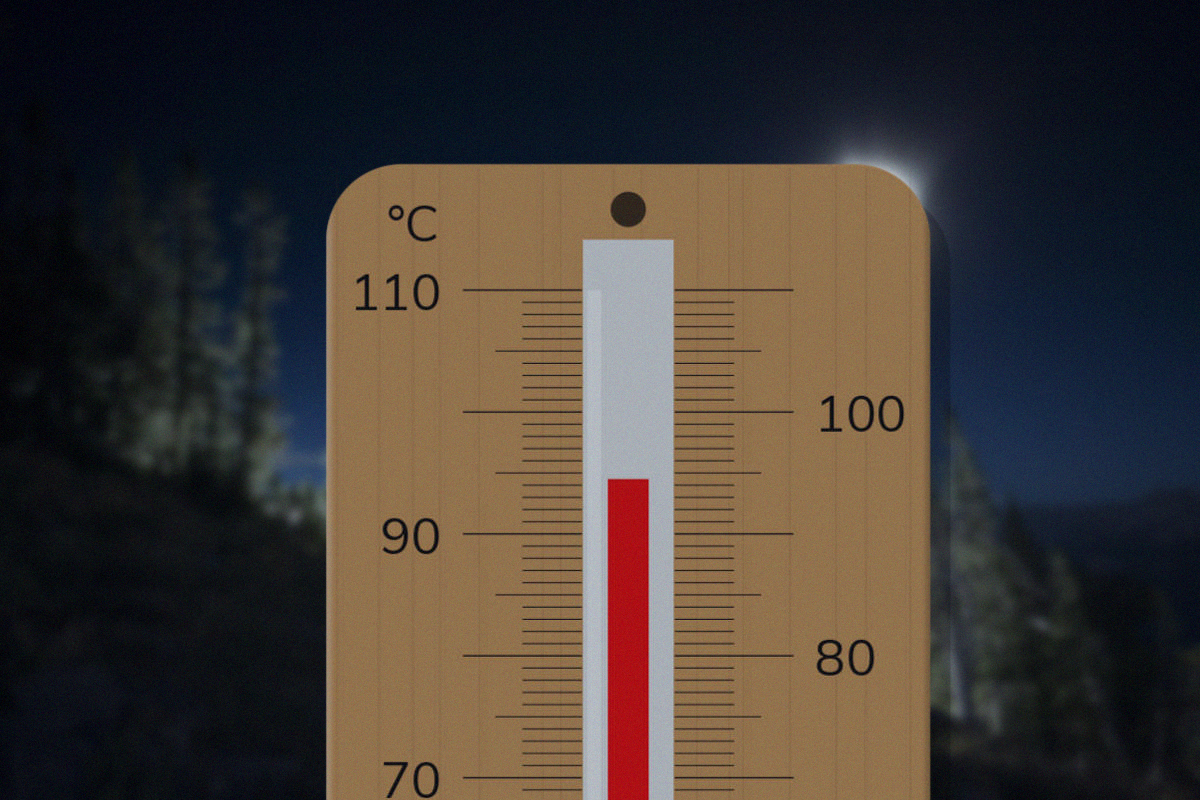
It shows 94.5 °C
